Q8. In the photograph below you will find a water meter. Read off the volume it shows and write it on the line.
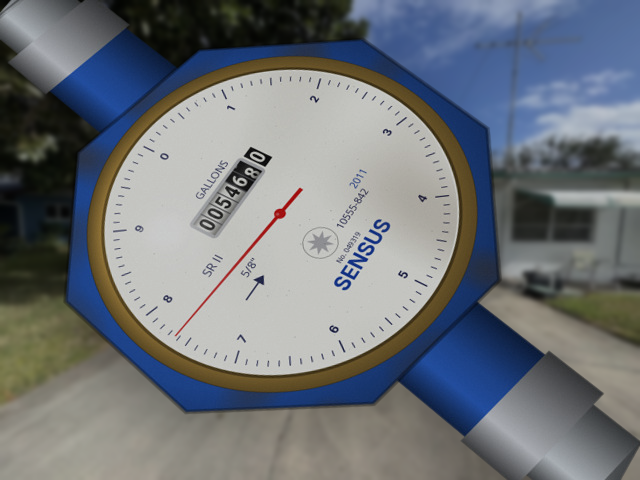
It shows 54677.6 gal
